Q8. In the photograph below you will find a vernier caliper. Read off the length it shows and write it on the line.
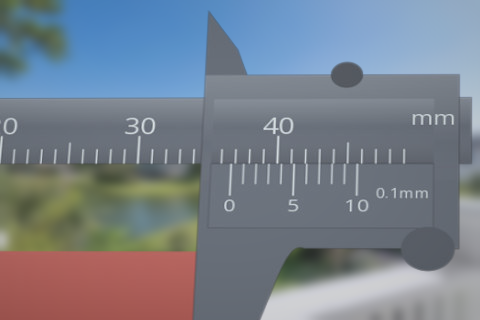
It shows 36.7 mm
